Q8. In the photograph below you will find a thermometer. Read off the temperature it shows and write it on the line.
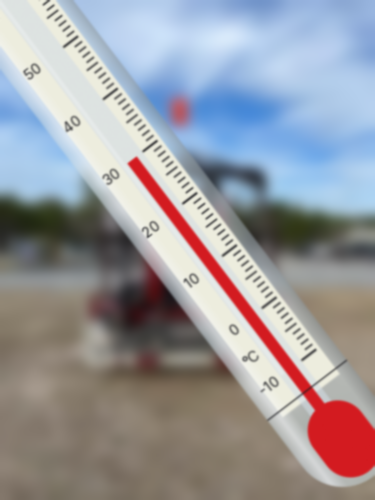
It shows 30 °C
